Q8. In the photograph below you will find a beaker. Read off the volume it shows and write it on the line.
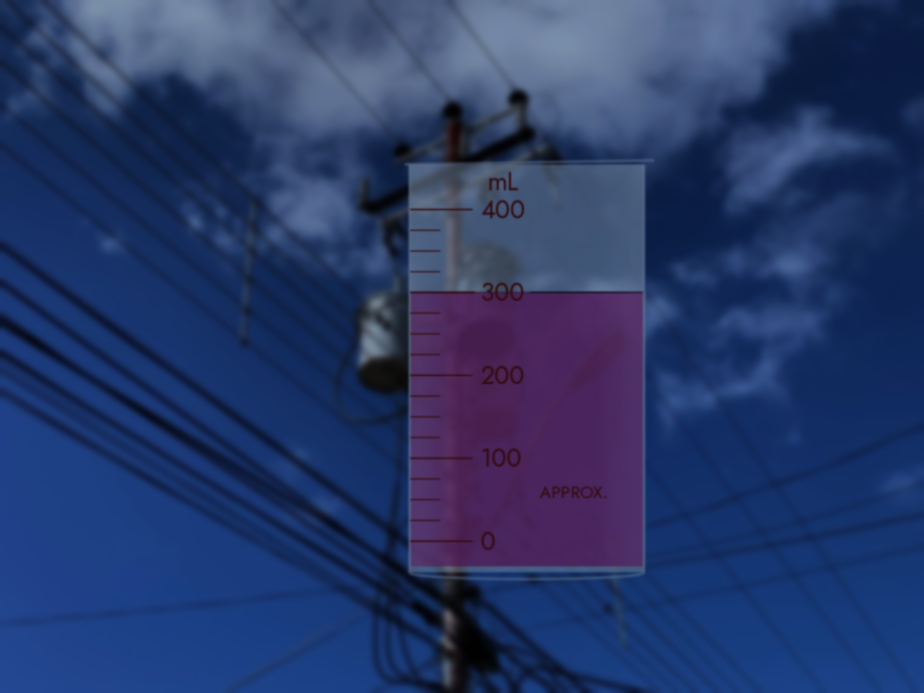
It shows 300 mL
